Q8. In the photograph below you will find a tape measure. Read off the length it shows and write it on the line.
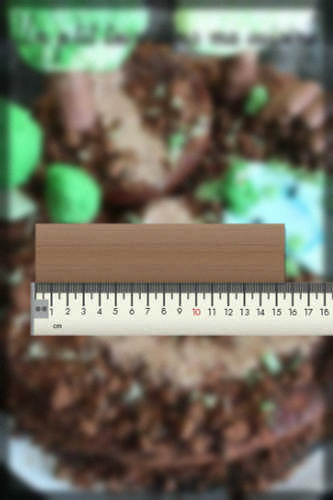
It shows 15.5 cm
